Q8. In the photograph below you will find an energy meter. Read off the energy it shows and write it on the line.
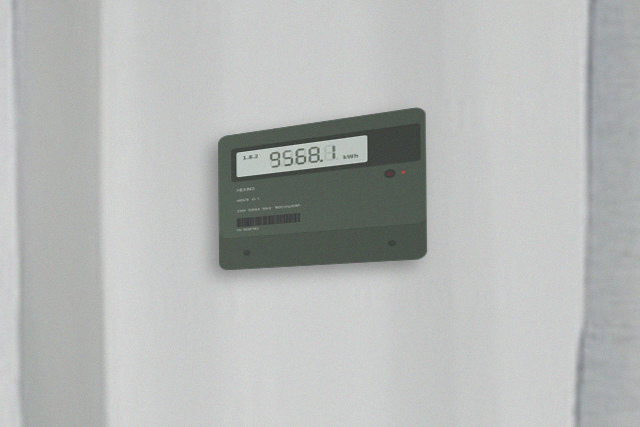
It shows 9568.1 kWh
